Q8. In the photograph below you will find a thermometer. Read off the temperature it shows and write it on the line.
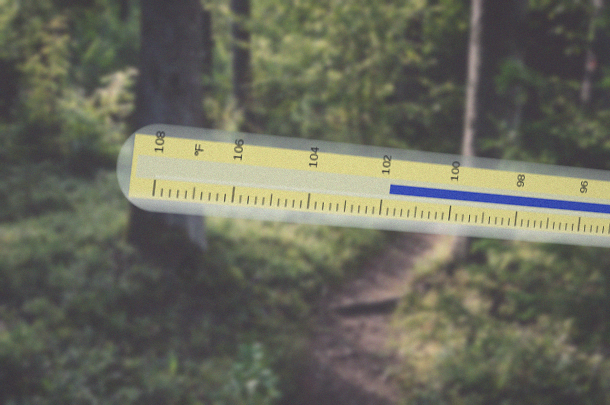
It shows 101.8 °F
